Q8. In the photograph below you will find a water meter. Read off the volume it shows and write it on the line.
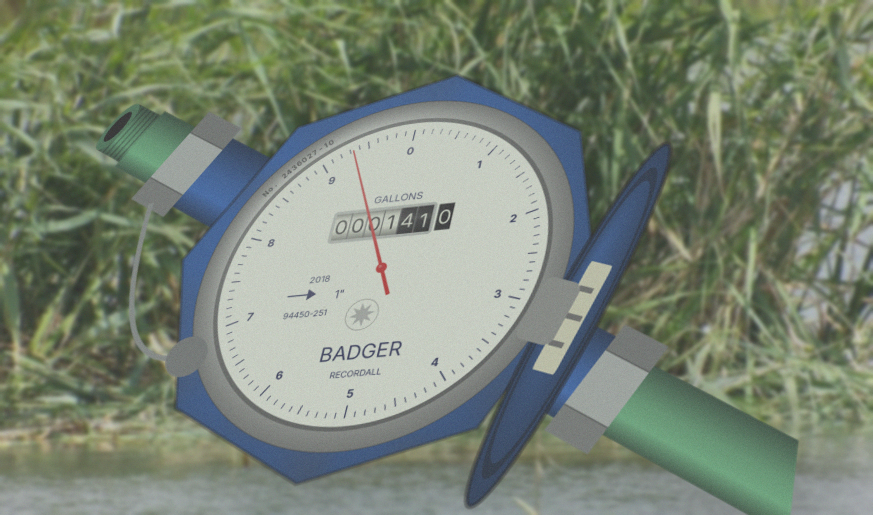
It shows 1409.3 gal
